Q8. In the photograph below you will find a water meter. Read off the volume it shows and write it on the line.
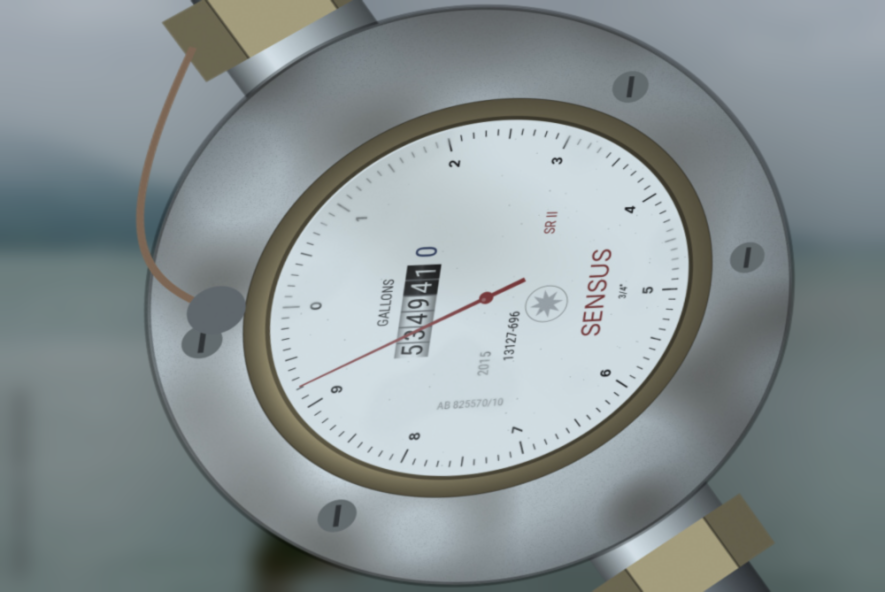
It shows 5349409.2 gal
